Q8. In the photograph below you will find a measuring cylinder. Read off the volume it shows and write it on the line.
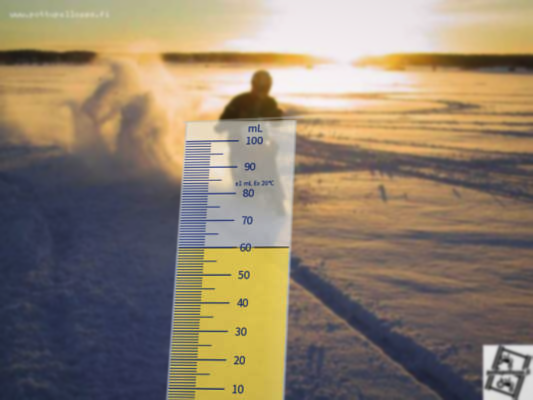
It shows 60 mL
